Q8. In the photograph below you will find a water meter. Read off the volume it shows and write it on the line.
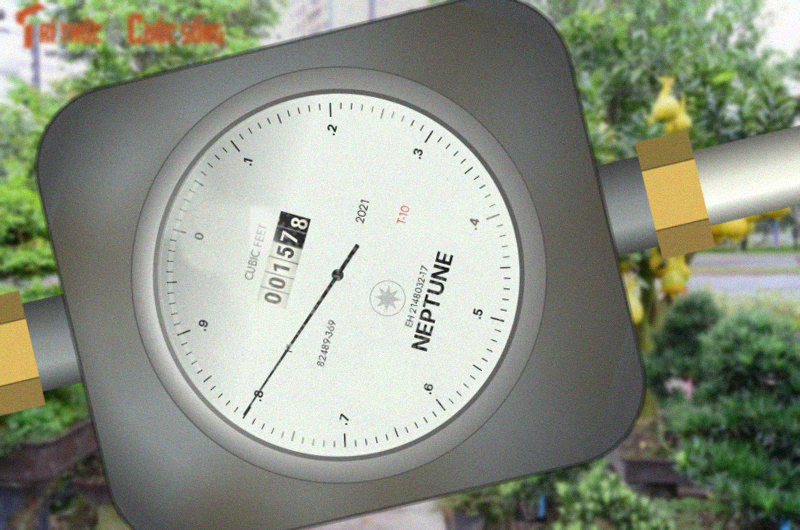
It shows 1577.80 ft³
